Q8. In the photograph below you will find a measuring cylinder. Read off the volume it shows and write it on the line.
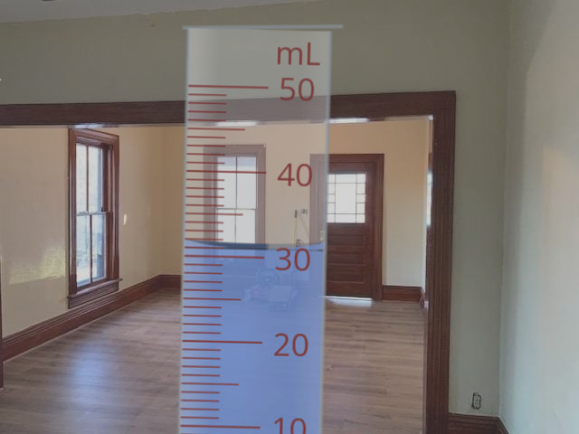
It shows 31 mL
